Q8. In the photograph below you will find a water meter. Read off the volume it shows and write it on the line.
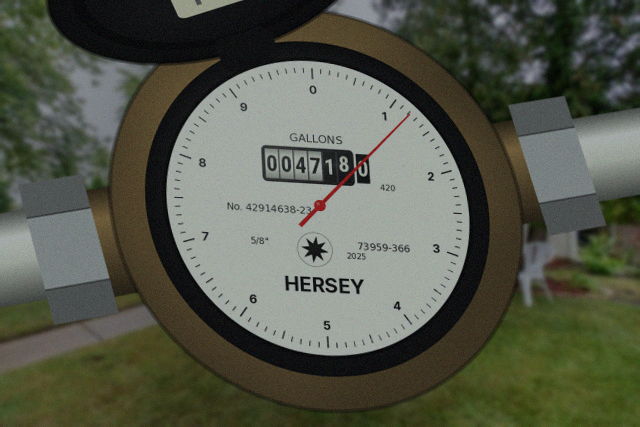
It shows 47181.2 gal
